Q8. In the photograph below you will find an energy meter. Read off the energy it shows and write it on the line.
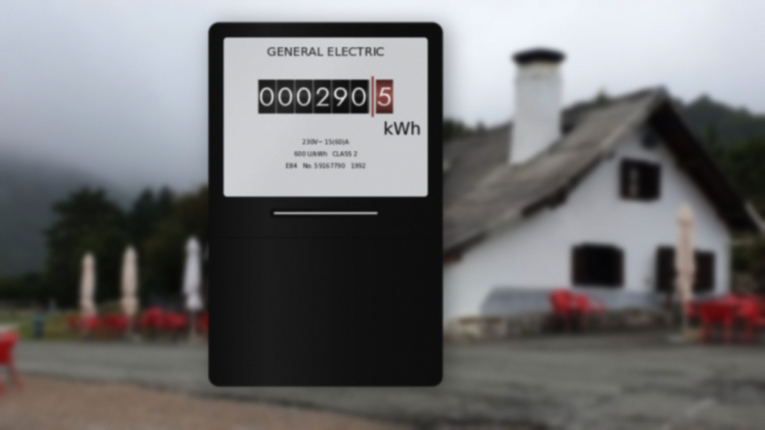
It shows 290.5 kWh
